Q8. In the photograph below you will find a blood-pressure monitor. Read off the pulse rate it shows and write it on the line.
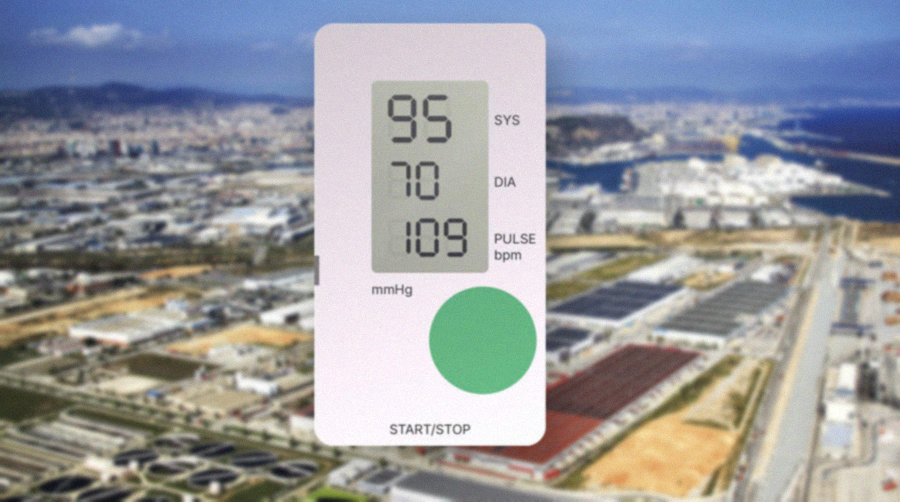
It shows 109 bpm
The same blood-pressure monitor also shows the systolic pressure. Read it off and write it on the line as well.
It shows 95 mmHg
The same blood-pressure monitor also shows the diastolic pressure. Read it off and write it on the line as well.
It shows 70 mmHg
